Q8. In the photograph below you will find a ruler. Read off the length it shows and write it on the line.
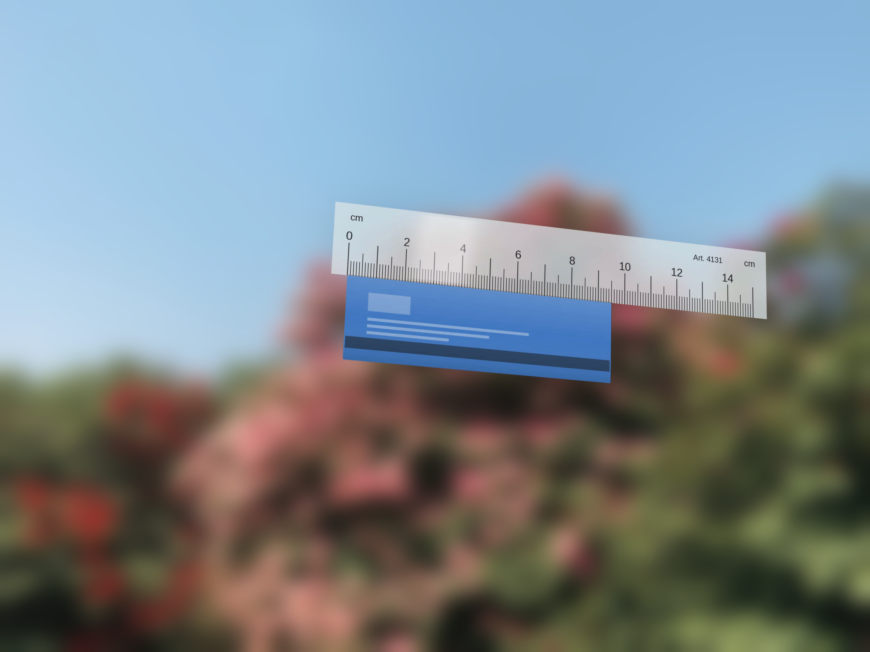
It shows 9.5 cm
